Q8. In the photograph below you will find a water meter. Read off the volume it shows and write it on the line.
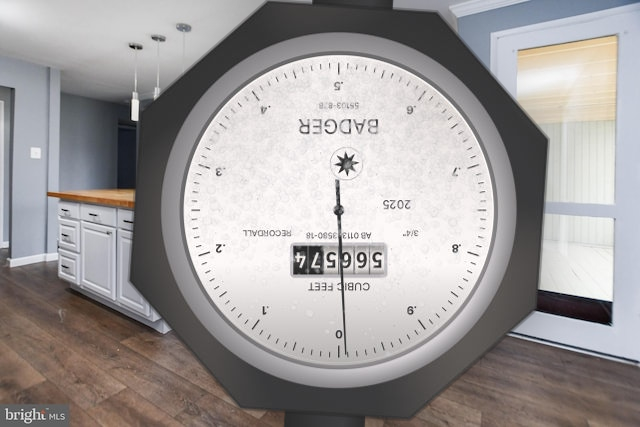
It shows 566573.99 ft³
